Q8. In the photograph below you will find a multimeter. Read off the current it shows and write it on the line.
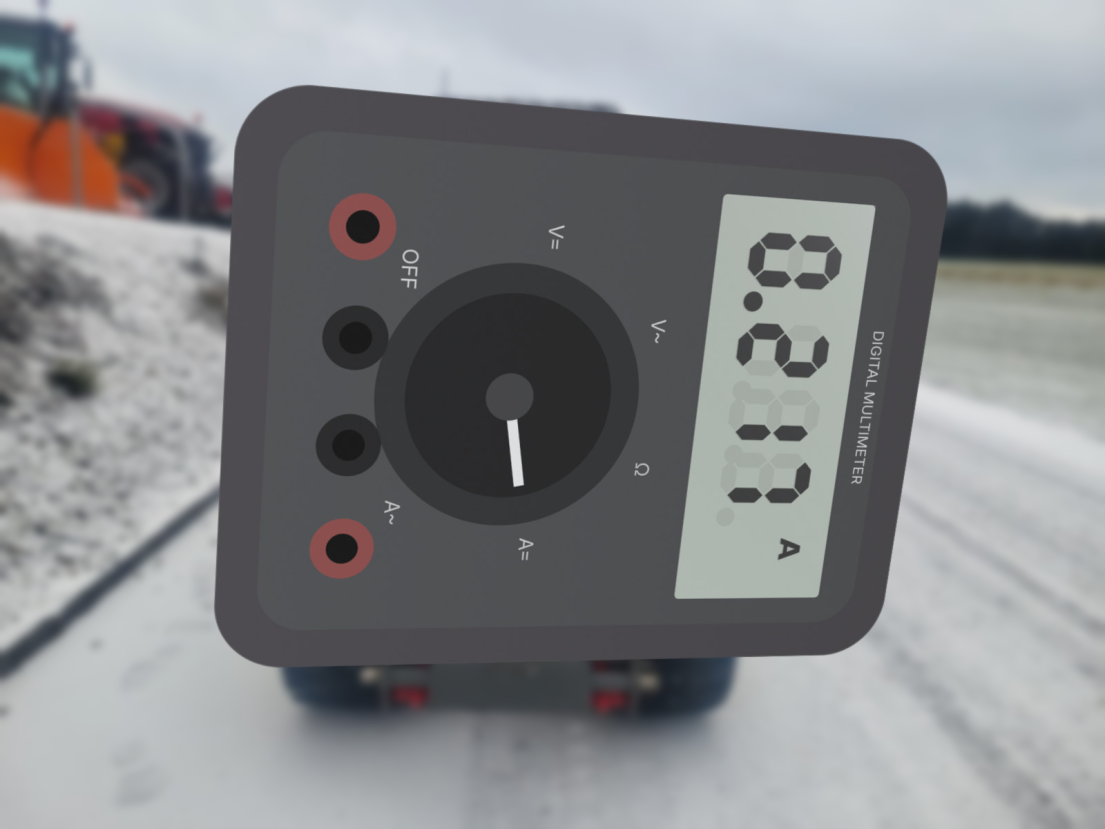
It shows 0.217 A
